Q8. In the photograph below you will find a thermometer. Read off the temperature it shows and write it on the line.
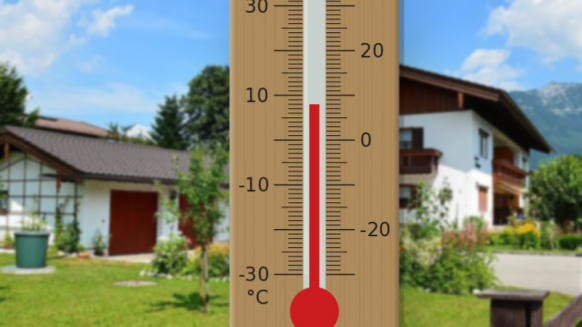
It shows 8 °C
